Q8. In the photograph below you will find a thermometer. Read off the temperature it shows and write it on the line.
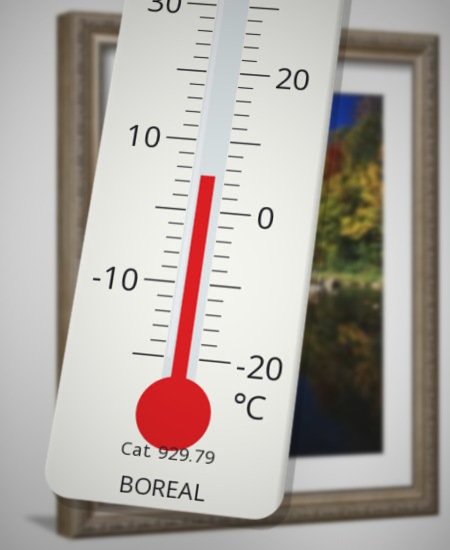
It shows 5 °C
